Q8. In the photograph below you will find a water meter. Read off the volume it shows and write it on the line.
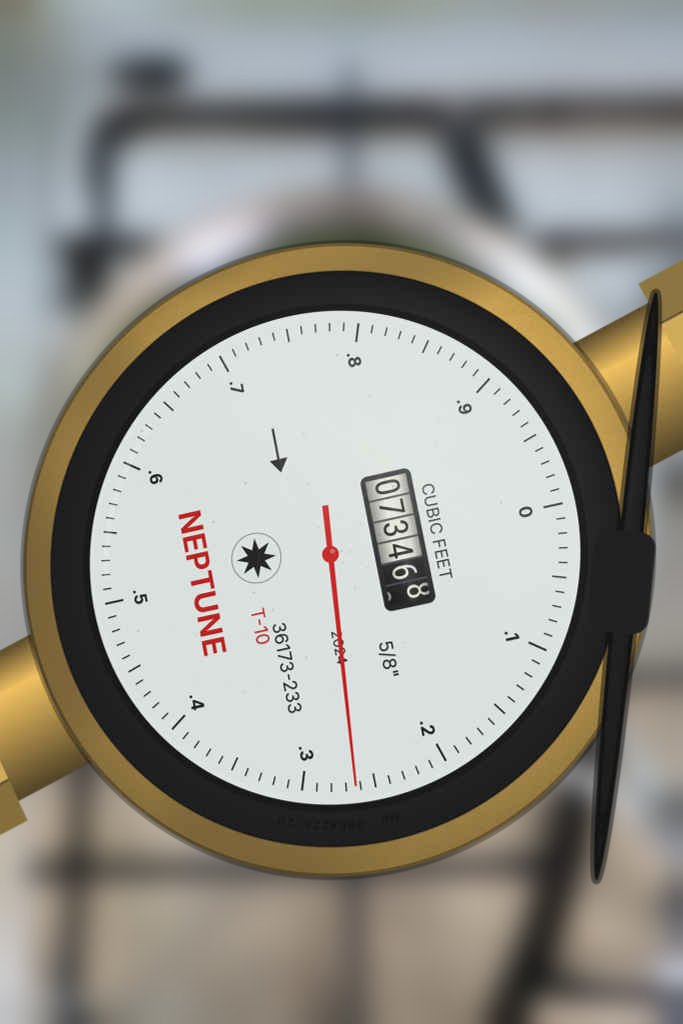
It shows 73468.26 ft³
